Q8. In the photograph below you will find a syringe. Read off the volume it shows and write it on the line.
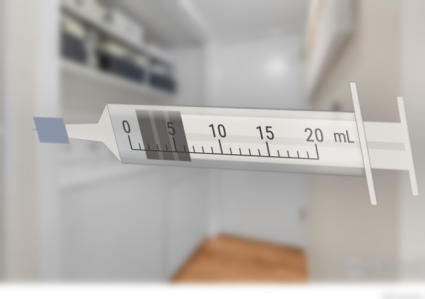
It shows 1.5 mL
